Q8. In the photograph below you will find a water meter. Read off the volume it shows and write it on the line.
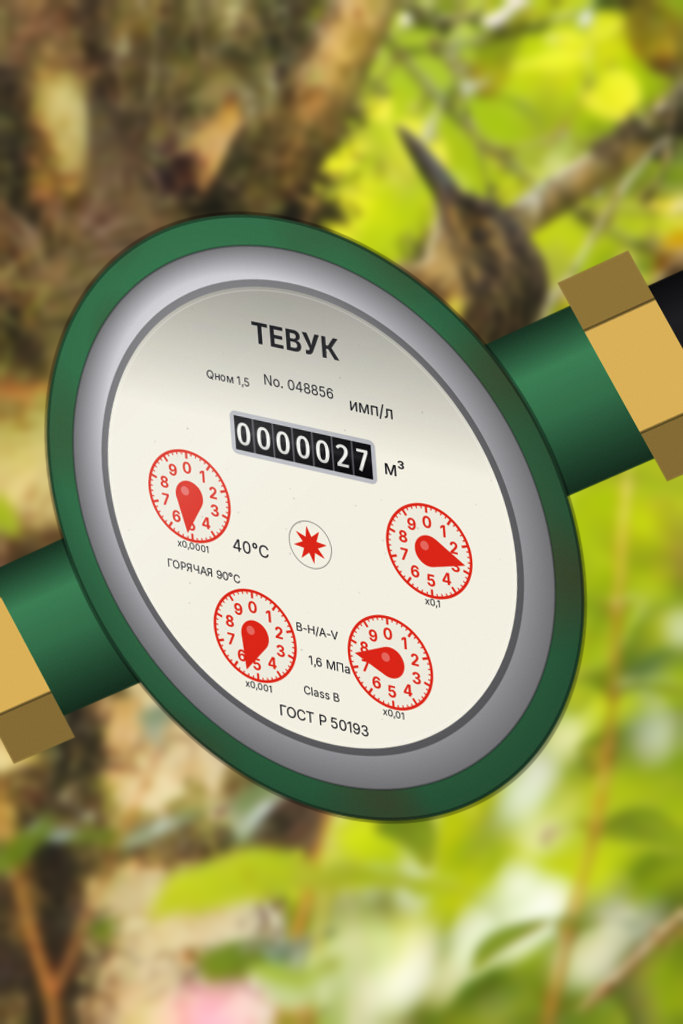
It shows 27.2755 m³
